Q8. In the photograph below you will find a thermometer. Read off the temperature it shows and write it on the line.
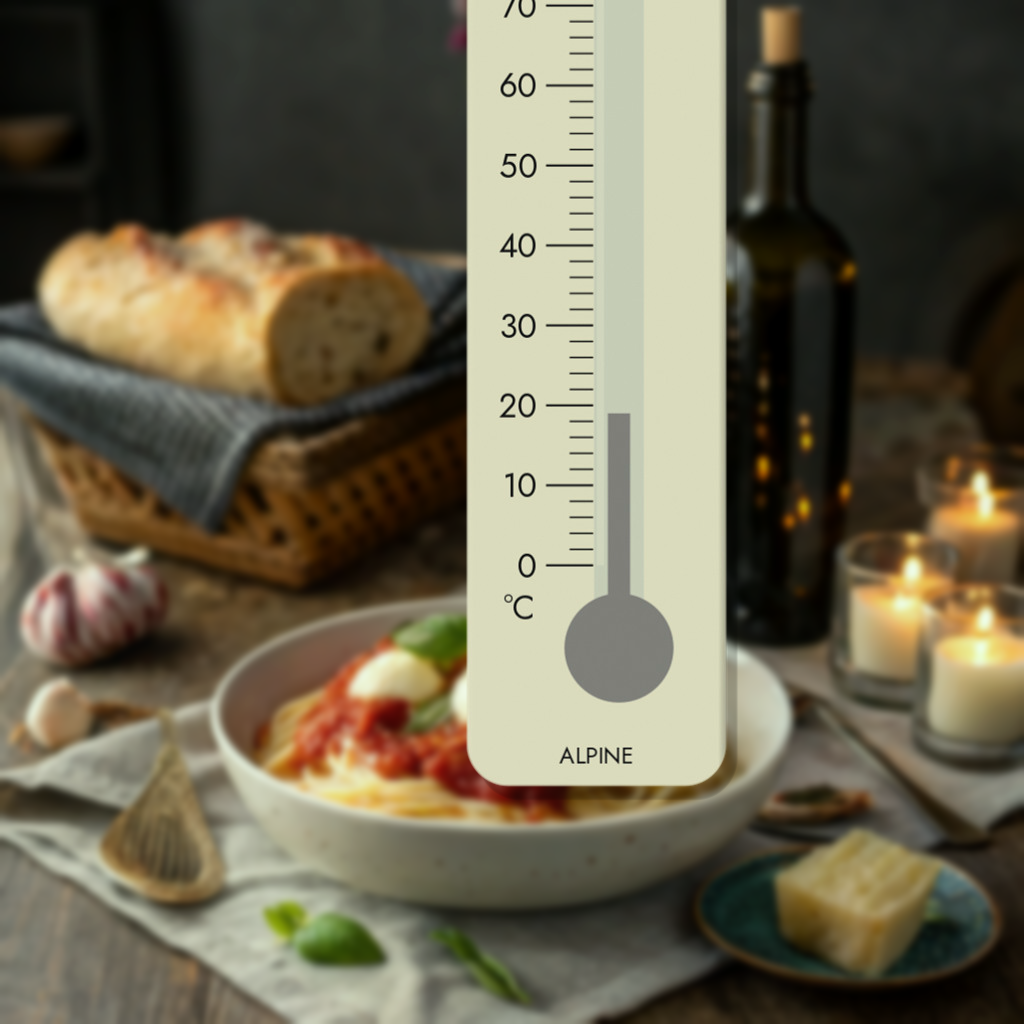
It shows 19 °C
